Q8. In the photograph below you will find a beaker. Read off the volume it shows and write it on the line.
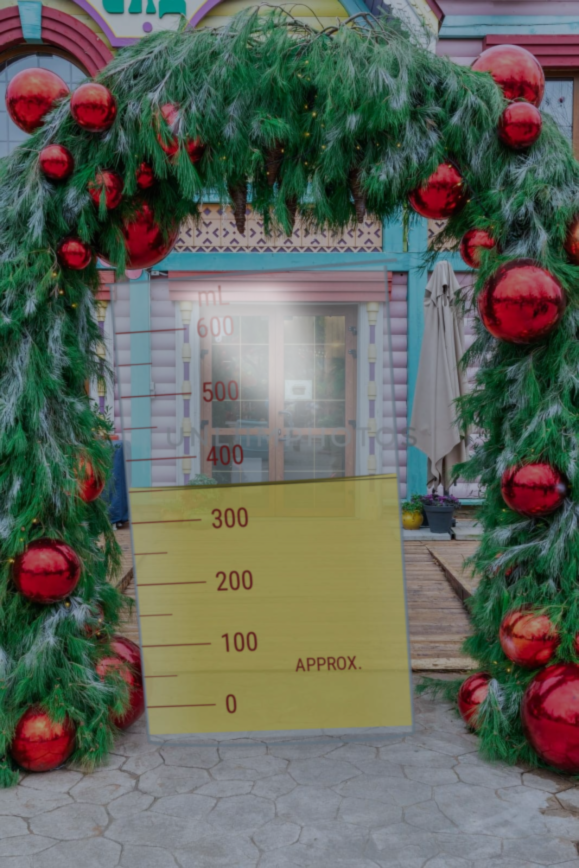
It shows 350 mL
